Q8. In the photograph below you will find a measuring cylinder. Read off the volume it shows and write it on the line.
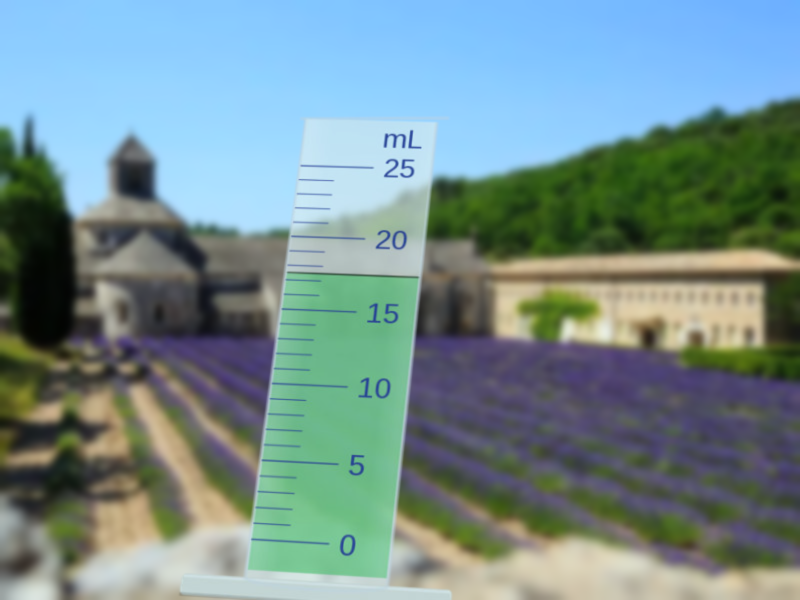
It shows 17.5 mL
